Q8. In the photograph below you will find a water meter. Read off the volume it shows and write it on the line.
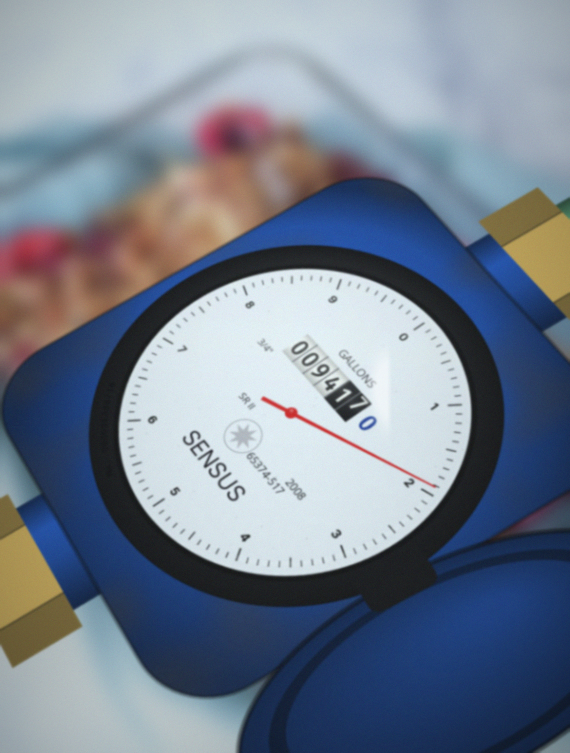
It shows 94171.9 gal
